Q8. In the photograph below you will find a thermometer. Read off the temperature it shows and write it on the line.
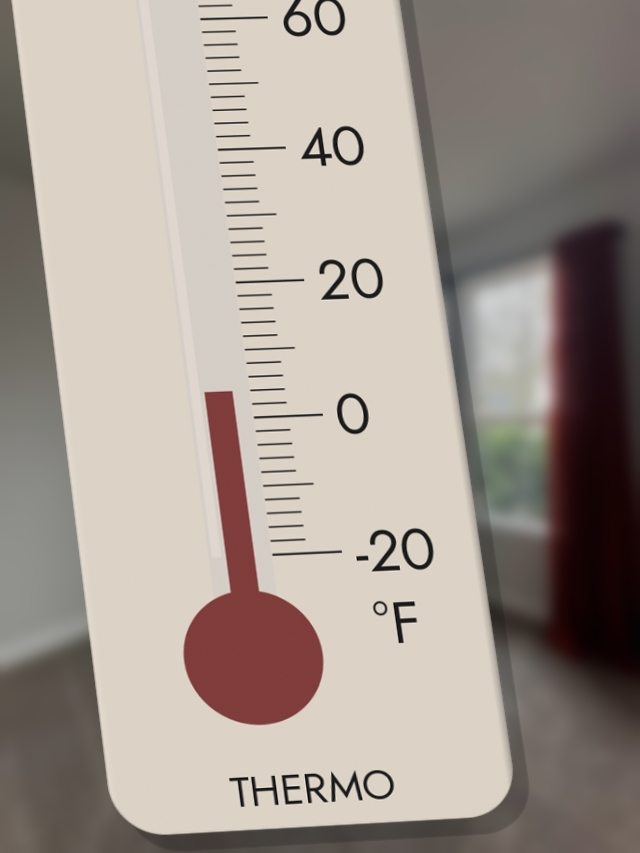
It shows 4 °F
